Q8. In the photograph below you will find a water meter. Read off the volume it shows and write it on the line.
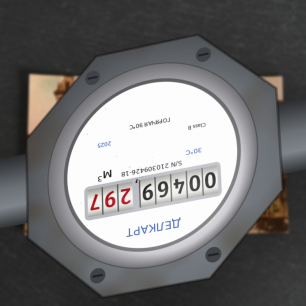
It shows 469.297 m³
